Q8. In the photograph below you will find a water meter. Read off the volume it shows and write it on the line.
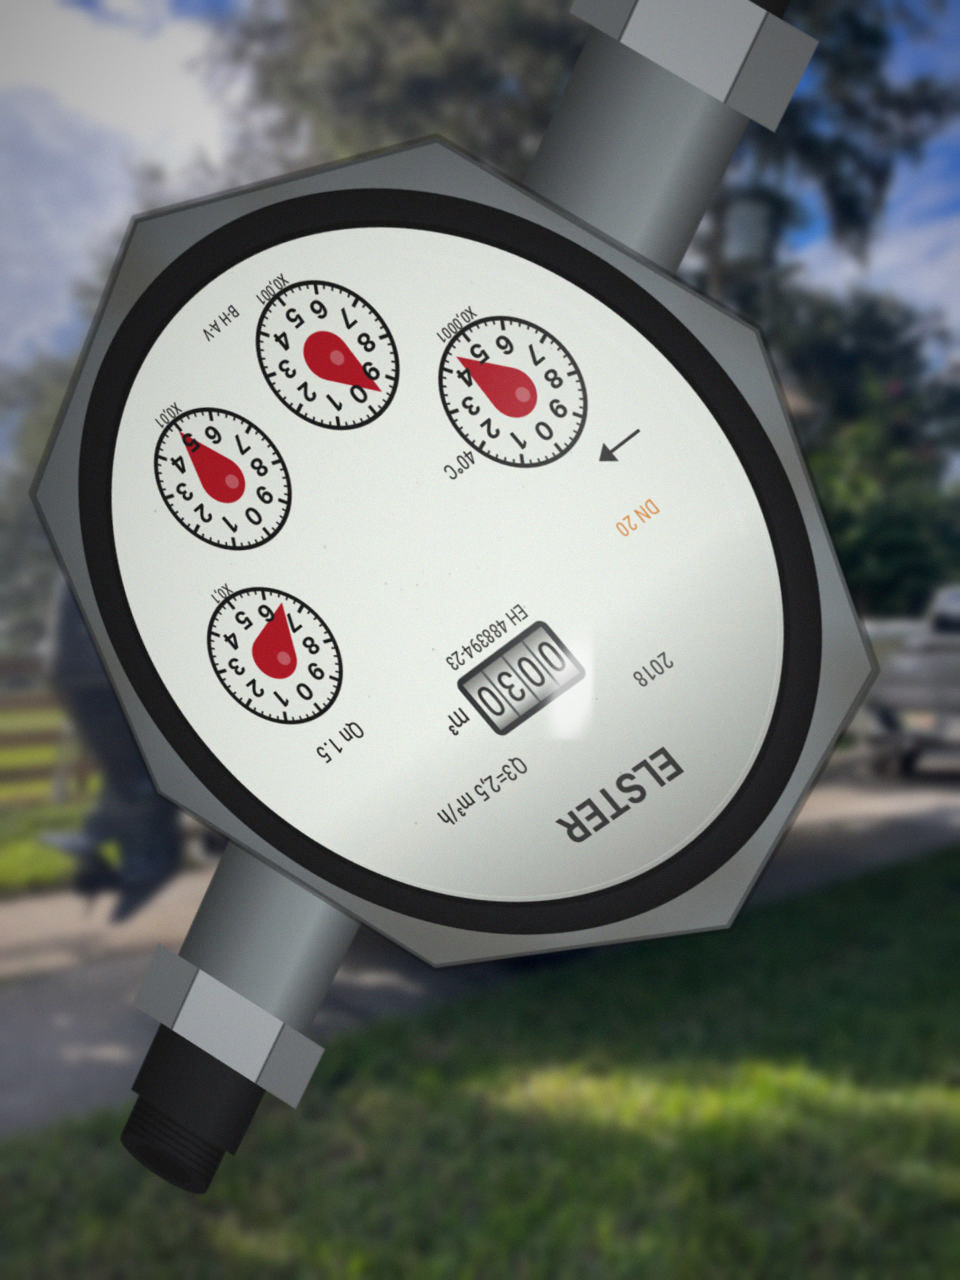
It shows 30.6494 m³
